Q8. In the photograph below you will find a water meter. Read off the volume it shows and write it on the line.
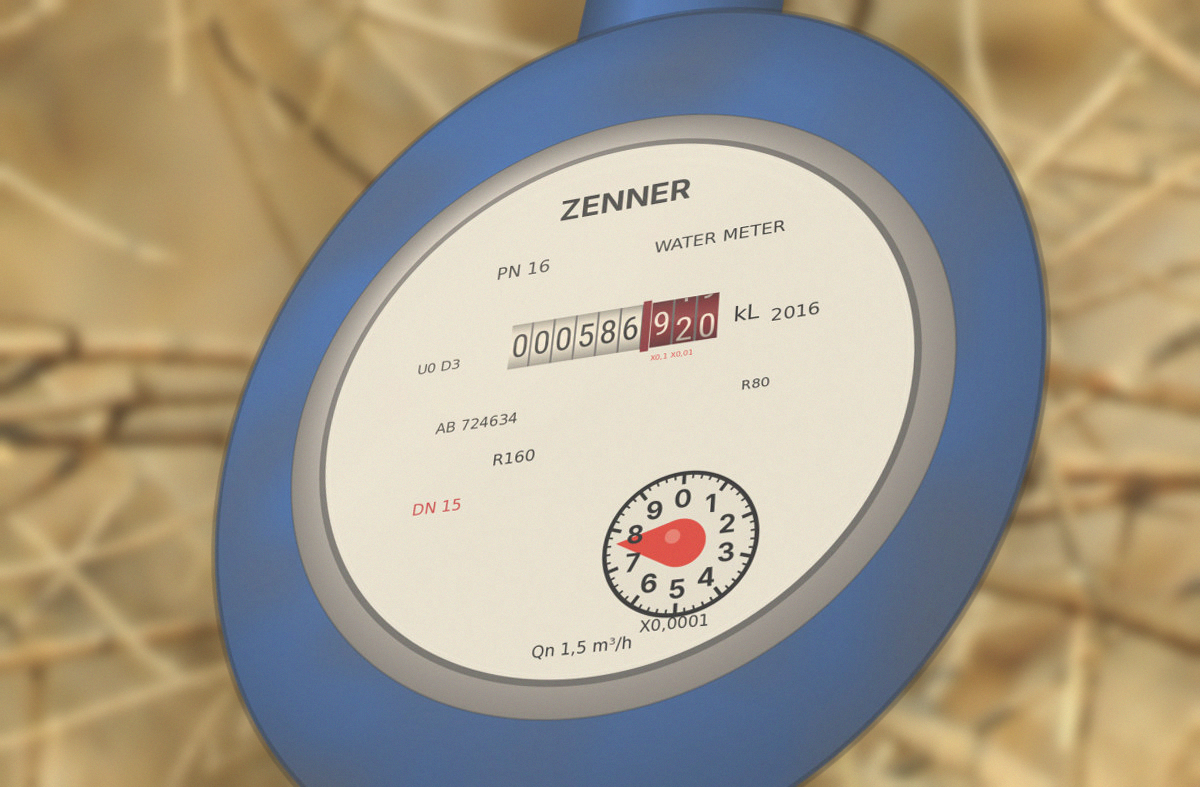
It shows 586.9197 kL
